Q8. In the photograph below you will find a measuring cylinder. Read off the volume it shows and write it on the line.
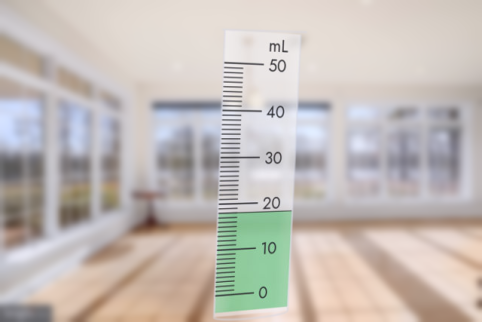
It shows 18 mL
